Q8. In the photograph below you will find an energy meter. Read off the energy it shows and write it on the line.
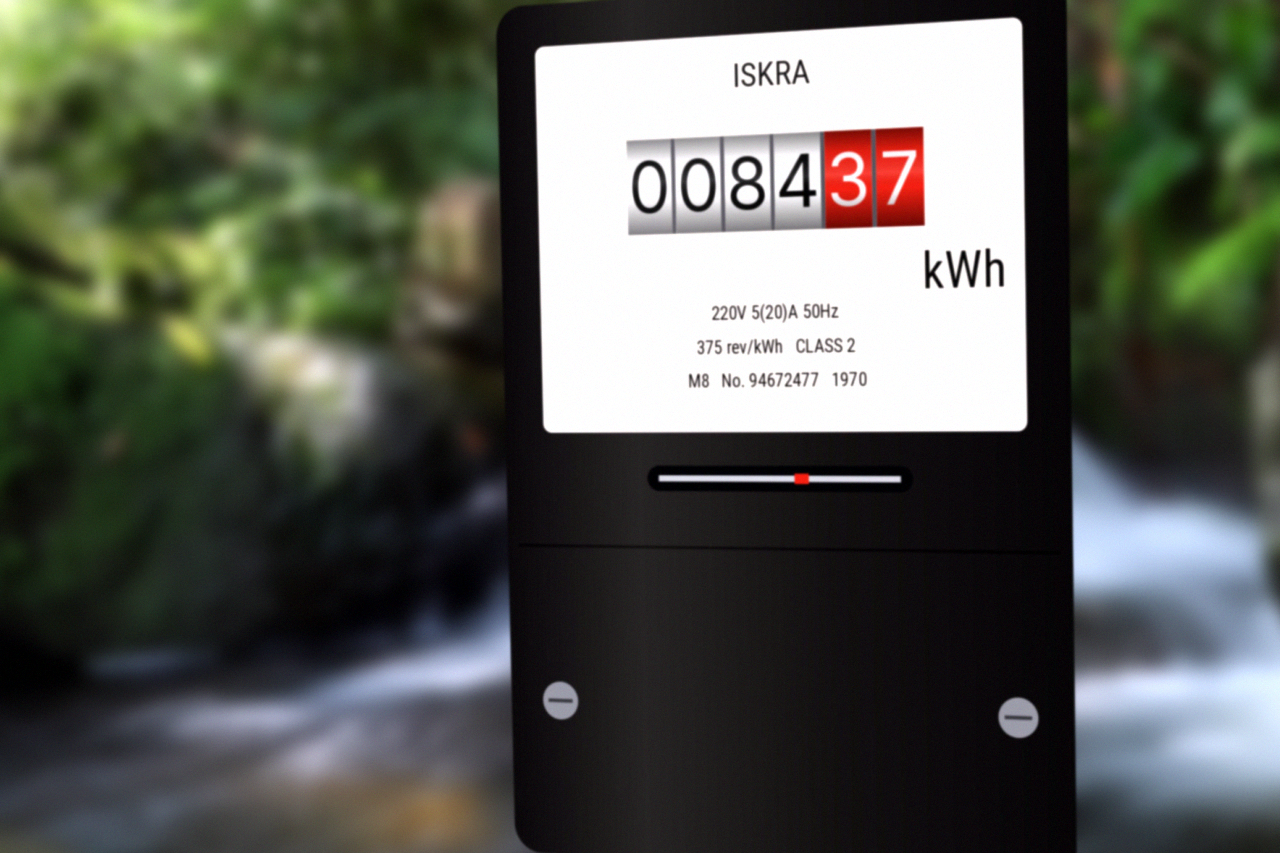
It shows 84.37 kWh
